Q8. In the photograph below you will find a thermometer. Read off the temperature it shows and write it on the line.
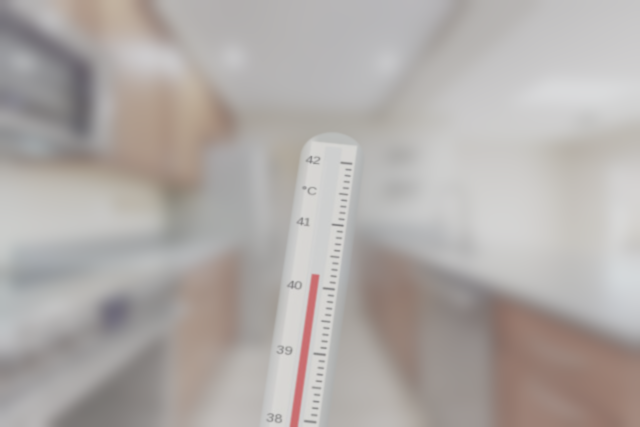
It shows 40.2 °C
